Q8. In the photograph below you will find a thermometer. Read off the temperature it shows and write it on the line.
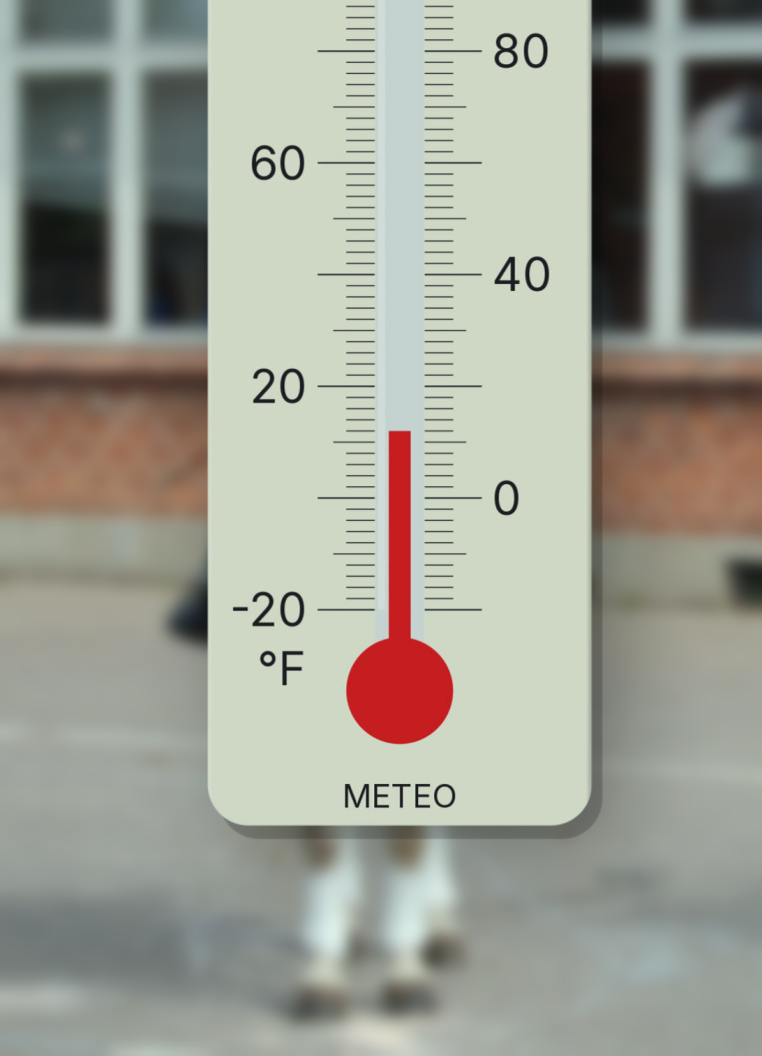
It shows 12 °F
